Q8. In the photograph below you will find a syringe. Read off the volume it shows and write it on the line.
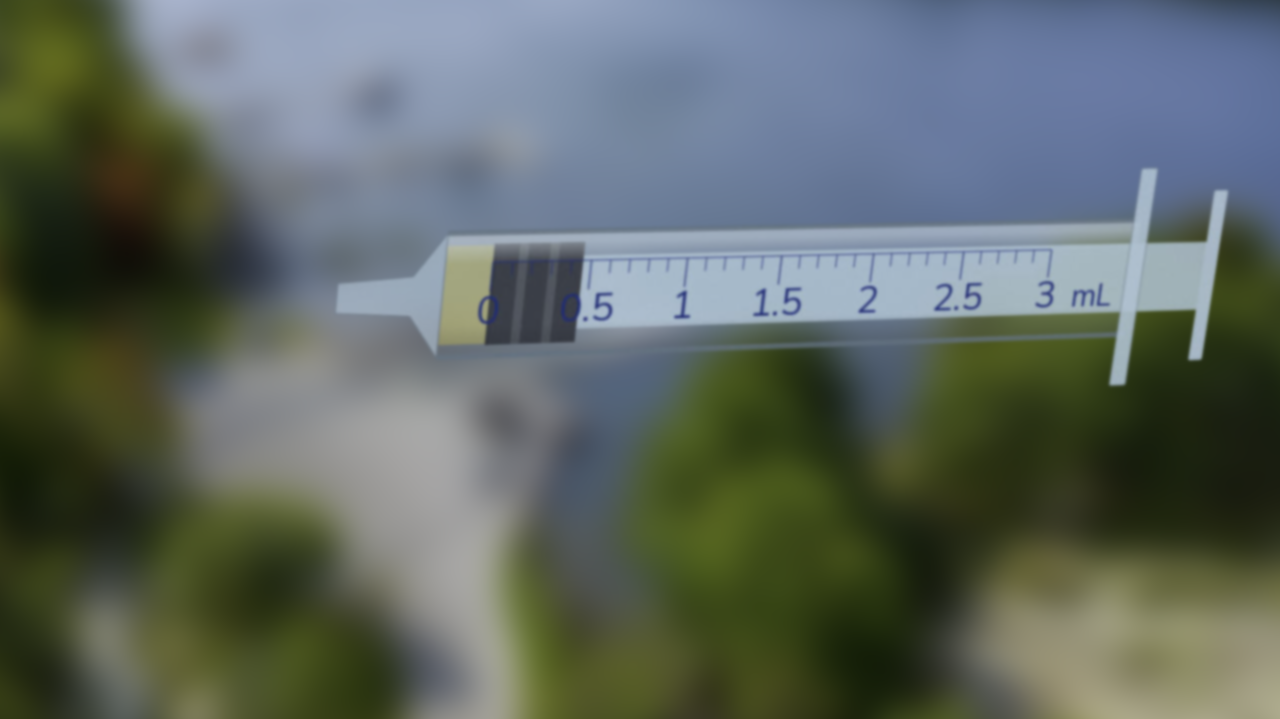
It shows 0 mL
